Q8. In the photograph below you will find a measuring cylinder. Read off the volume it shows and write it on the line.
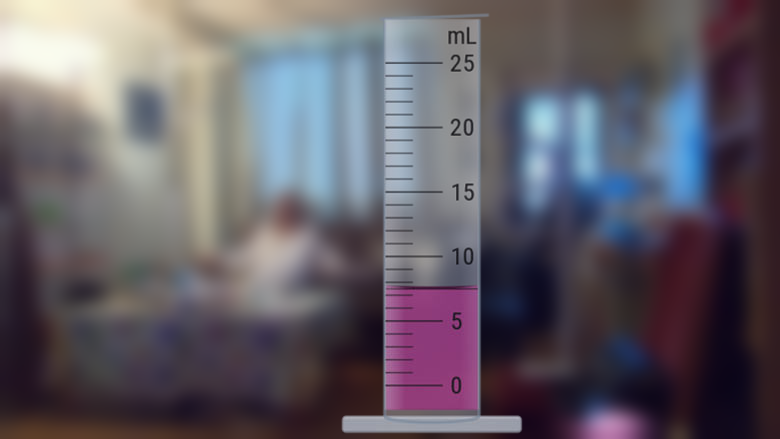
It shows 7.5 mL
